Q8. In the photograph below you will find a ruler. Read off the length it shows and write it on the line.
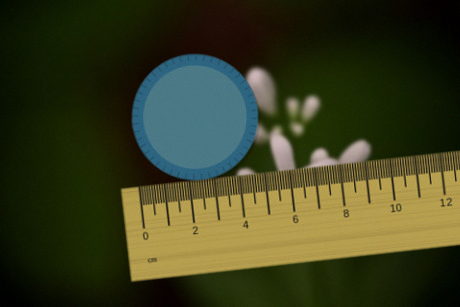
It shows 5 cm
